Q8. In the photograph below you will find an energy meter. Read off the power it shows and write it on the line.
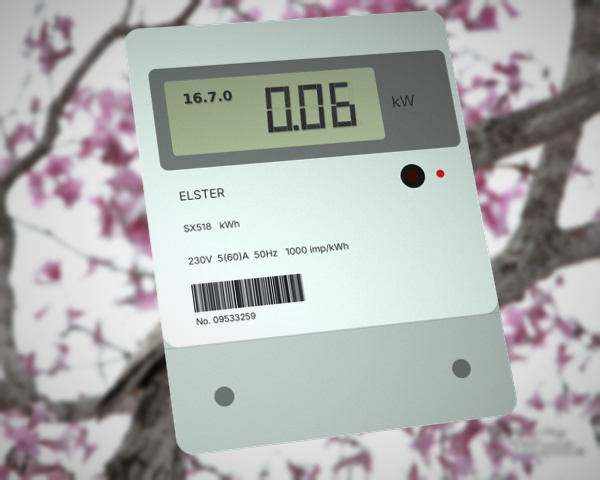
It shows 0.06 kW
